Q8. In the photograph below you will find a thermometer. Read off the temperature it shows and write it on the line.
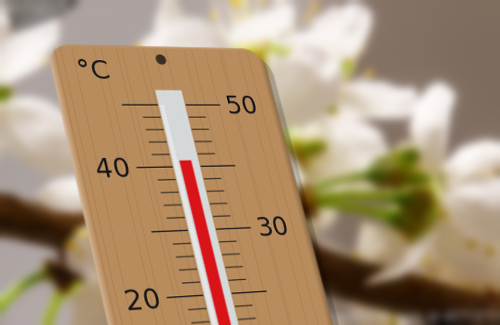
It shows 41 °C
